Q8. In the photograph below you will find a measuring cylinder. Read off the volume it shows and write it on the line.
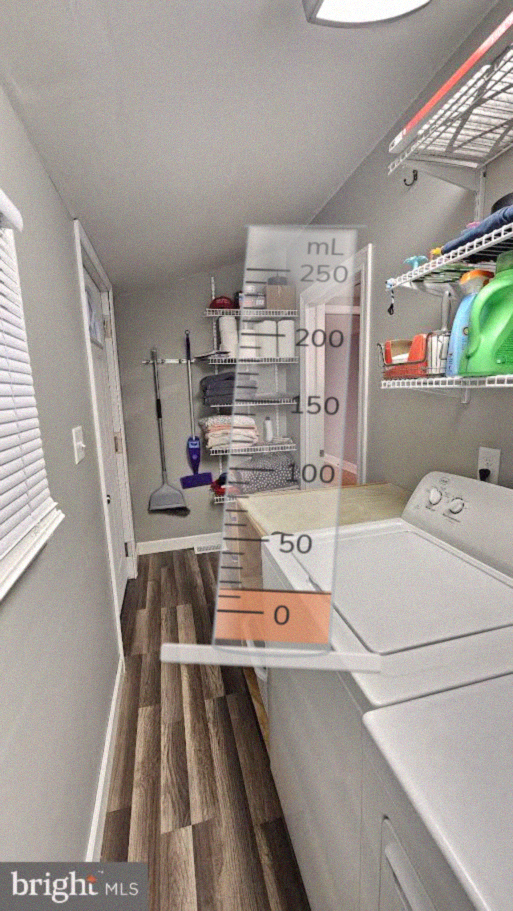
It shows 15 mL
